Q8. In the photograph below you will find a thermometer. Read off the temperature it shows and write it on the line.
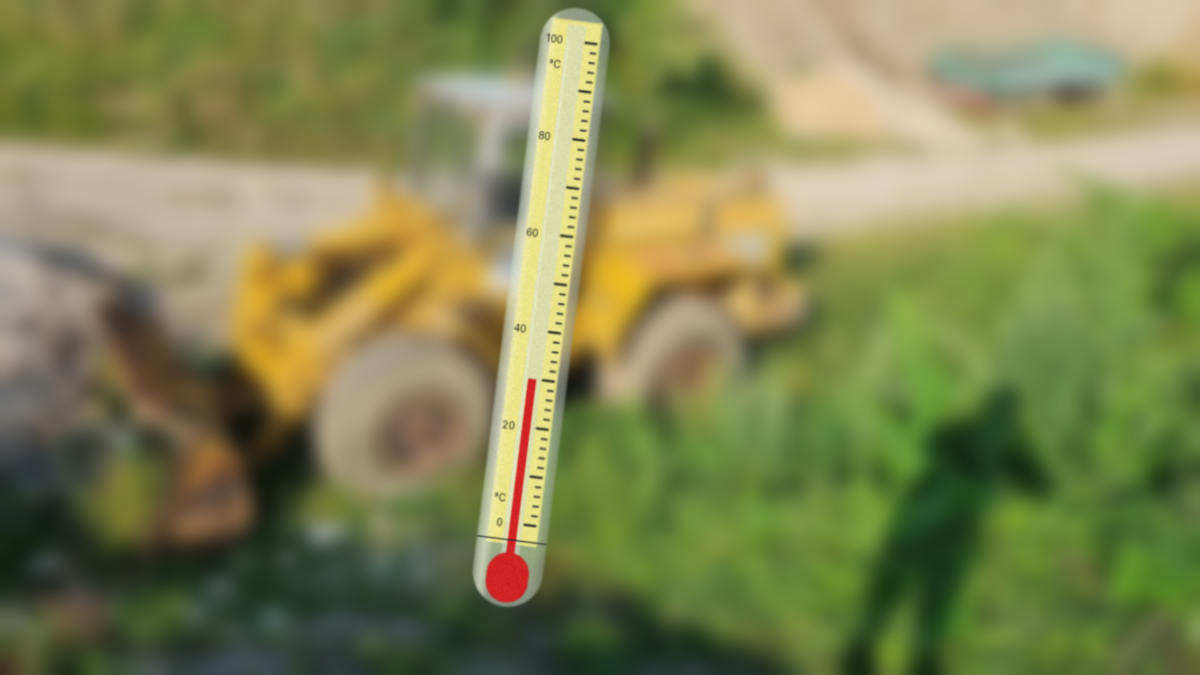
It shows 30 °C
